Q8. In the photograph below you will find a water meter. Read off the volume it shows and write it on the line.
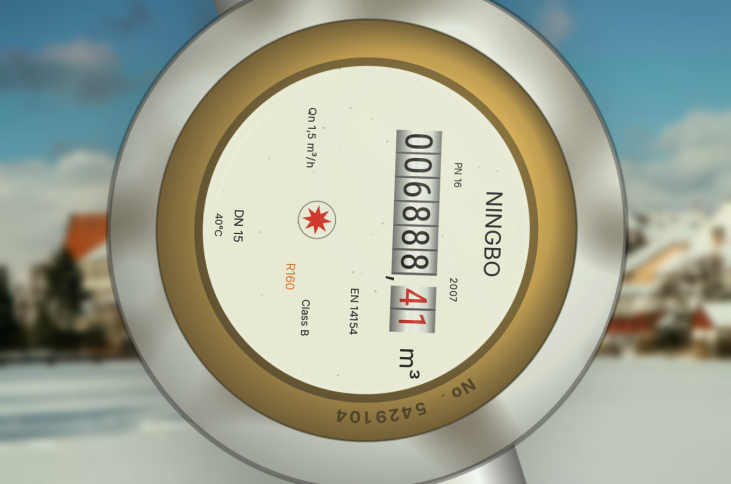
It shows 6888.41 m³
